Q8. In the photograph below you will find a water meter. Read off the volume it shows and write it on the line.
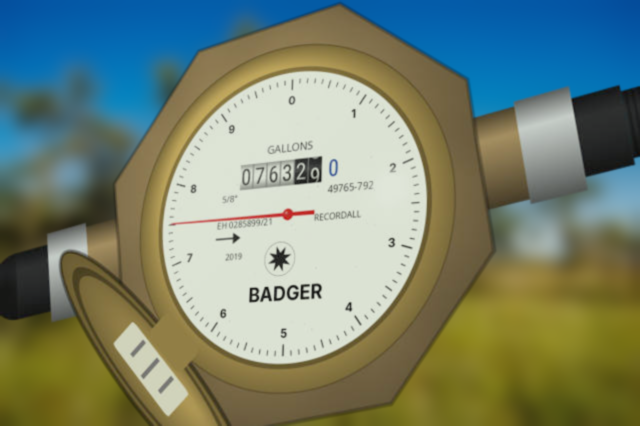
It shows 763287.5 gal
